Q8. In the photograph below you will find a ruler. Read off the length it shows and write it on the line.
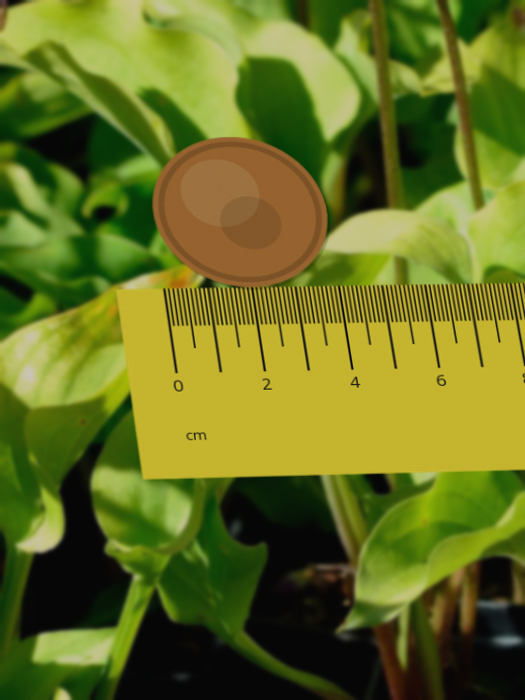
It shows 4 cm
